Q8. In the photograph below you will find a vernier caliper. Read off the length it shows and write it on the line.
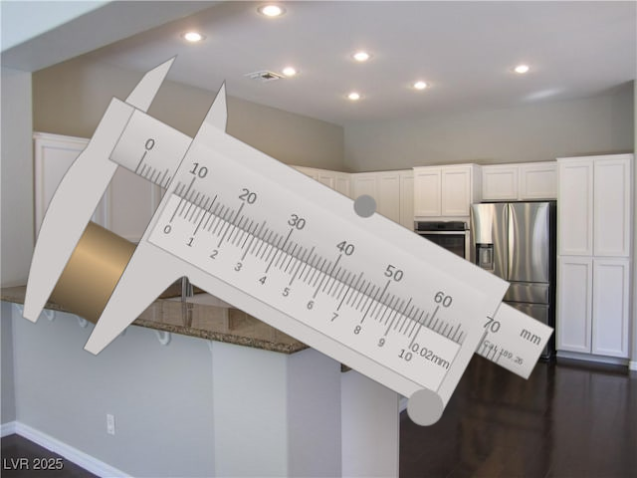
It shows 9.8 mm
